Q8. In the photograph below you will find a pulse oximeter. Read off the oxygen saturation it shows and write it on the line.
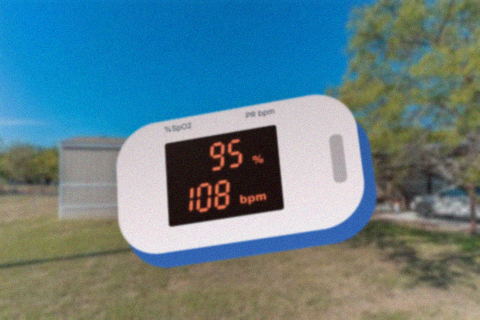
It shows 95 %
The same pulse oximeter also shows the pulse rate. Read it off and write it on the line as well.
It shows 108 bpm
